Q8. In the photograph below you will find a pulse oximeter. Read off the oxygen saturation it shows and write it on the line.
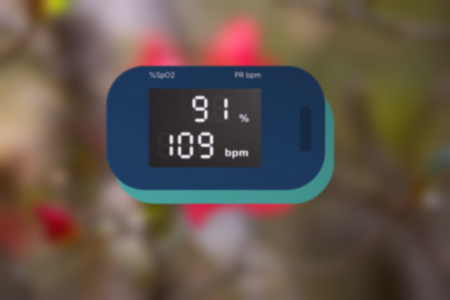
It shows 91 %
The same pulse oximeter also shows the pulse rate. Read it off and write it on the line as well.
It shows 109 bpm
